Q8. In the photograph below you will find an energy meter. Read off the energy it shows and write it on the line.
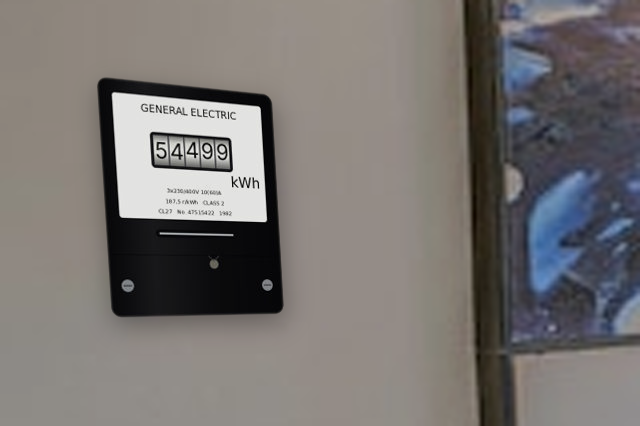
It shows 54499 kWh
